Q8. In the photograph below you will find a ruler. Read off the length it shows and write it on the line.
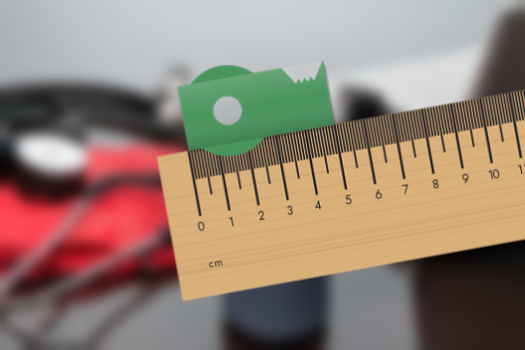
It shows 5 cm
